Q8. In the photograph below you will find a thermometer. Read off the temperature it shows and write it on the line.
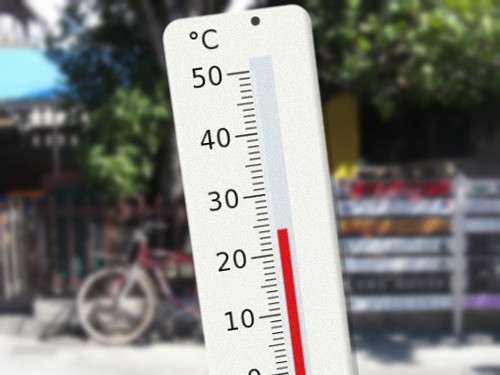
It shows 24 °C
